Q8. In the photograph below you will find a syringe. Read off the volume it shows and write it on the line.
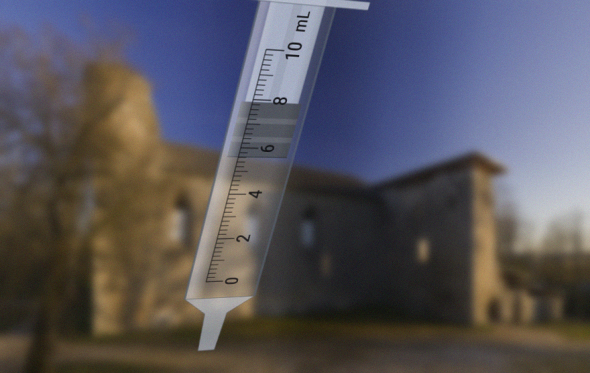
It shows 5.6 mL
